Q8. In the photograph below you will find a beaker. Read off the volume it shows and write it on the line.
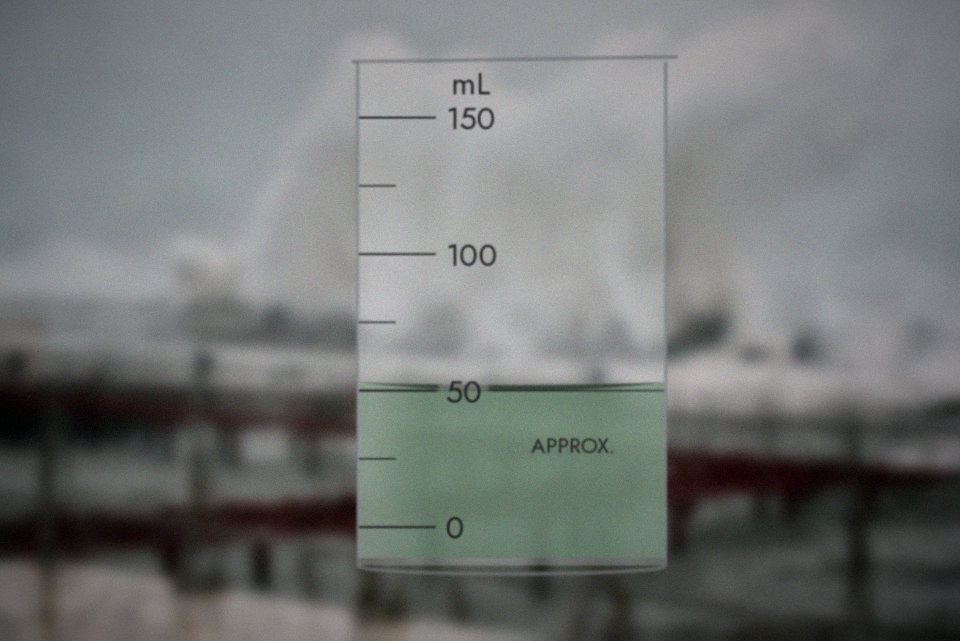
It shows 50 mL
